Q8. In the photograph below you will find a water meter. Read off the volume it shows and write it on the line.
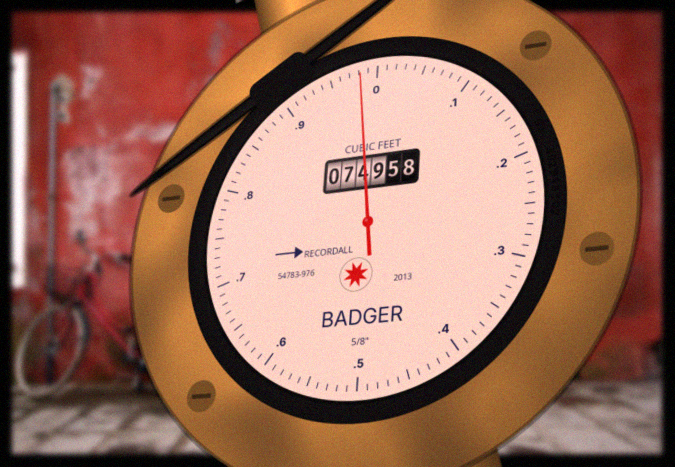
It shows 74957.98 ft³
